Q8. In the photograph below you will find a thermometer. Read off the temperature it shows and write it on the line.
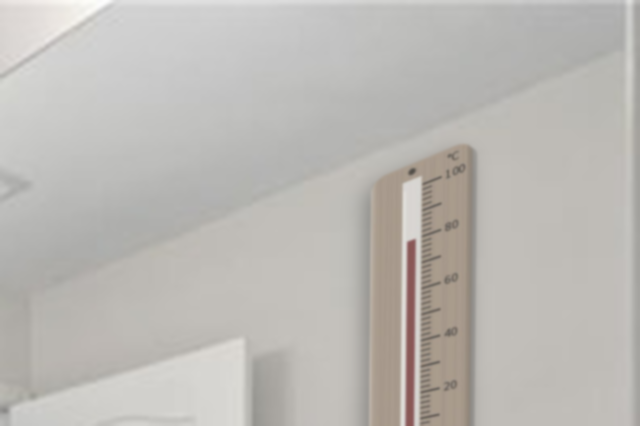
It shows 80 °C
